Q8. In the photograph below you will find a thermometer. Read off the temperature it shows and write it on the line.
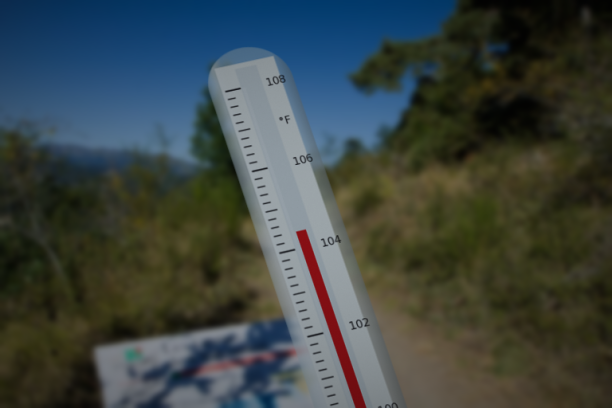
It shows 104.4 °F
